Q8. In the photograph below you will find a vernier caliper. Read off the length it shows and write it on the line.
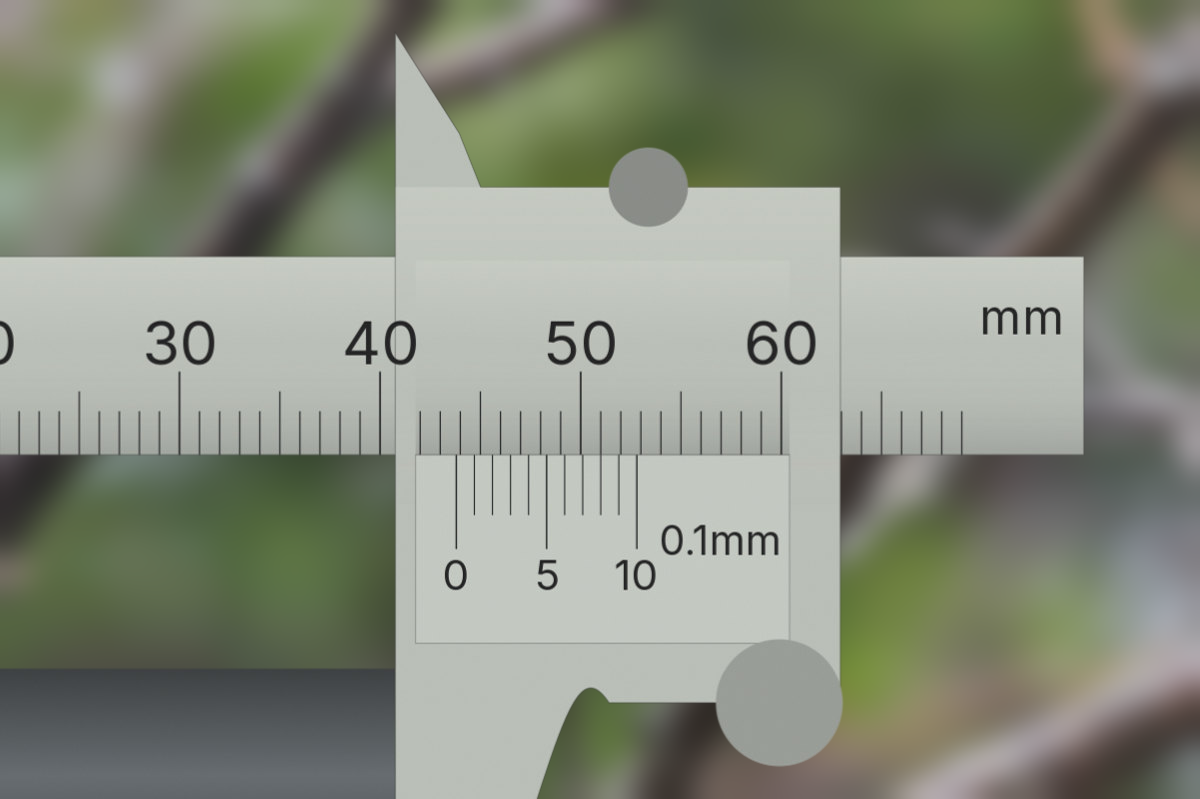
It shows 43.8 mm
